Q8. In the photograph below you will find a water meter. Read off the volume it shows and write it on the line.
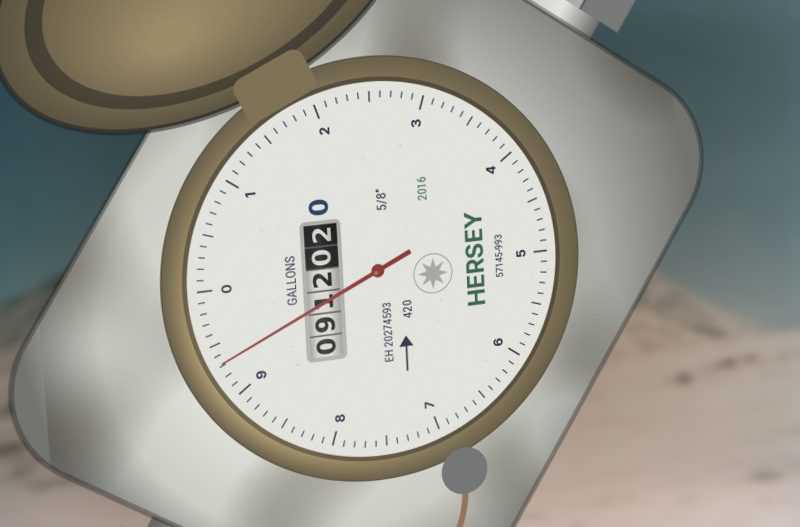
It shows 912019.3 gal
